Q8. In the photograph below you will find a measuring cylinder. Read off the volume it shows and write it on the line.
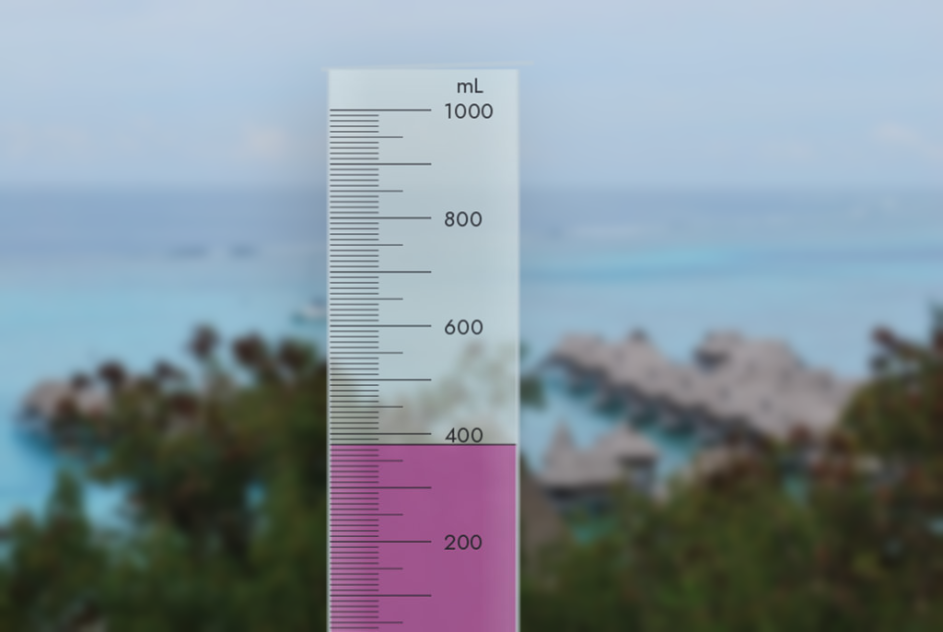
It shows 380 mL
